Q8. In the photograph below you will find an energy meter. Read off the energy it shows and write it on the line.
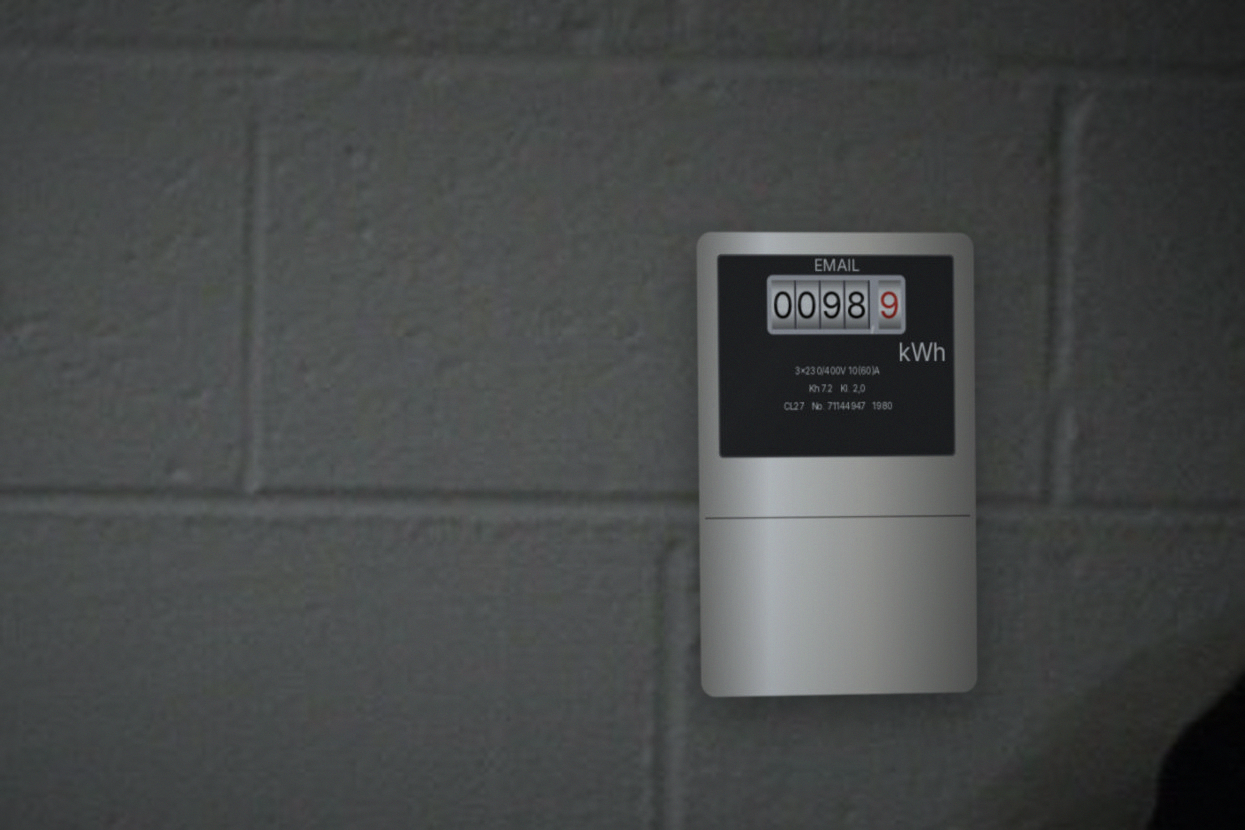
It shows 98.9 kWh
